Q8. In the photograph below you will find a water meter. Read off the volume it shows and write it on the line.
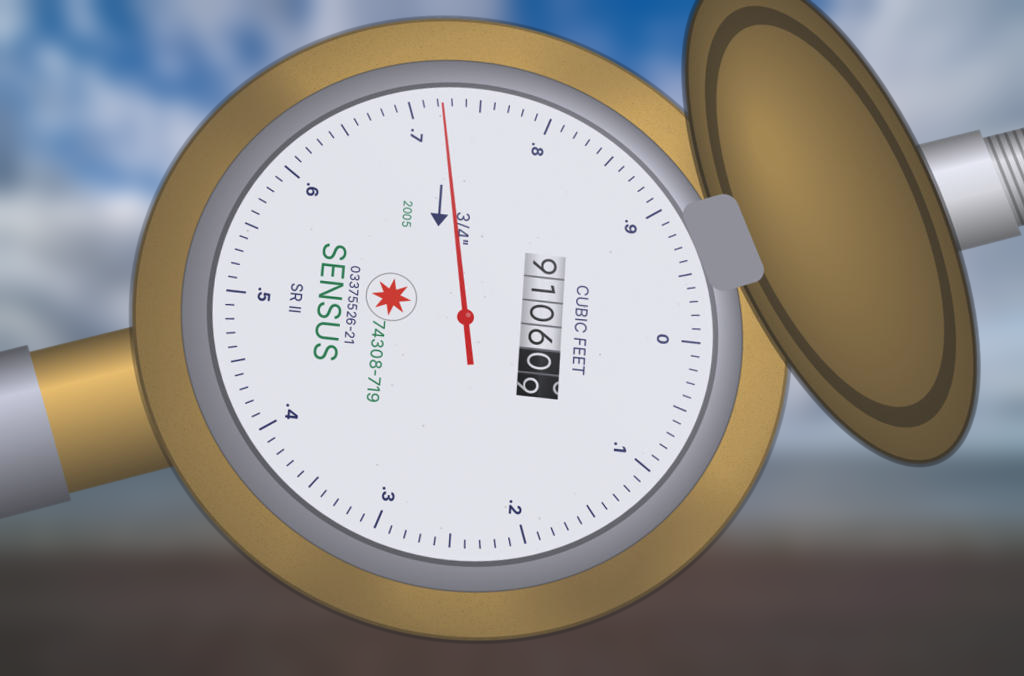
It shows 910608.72 ft³
